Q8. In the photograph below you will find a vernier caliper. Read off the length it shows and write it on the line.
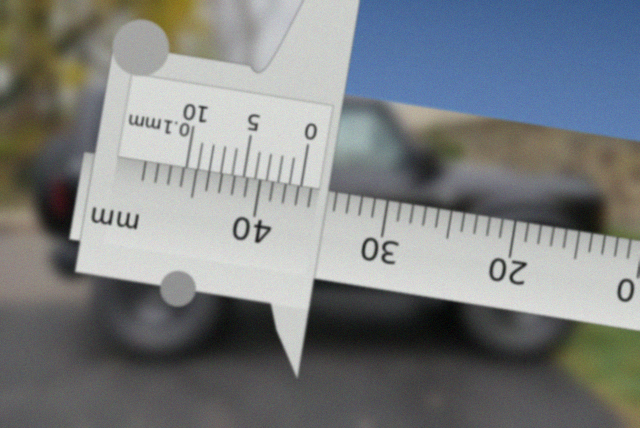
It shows 36.8 mm
